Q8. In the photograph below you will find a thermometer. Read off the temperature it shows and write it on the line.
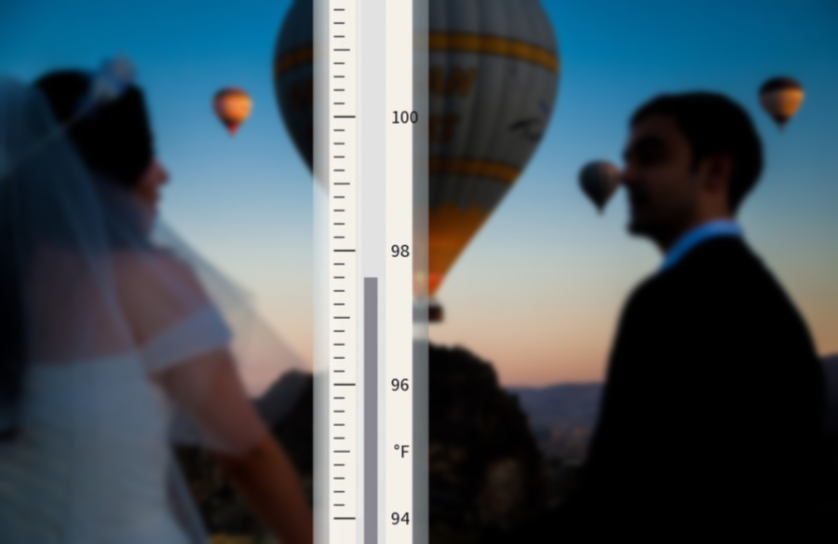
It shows 97.6 °F
